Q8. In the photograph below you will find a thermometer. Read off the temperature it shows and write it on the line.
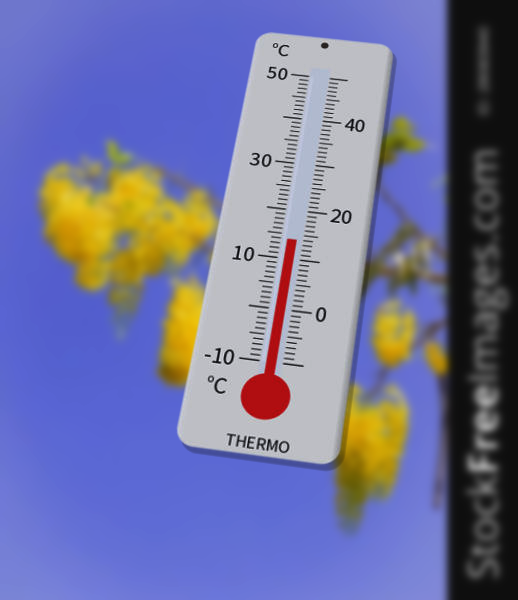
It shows 14 °C
